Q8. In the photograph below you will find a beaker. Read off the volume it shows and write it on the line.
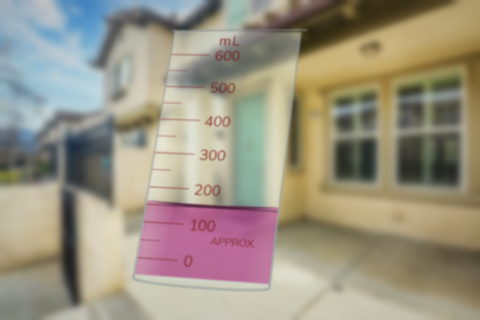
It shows 150 mL
